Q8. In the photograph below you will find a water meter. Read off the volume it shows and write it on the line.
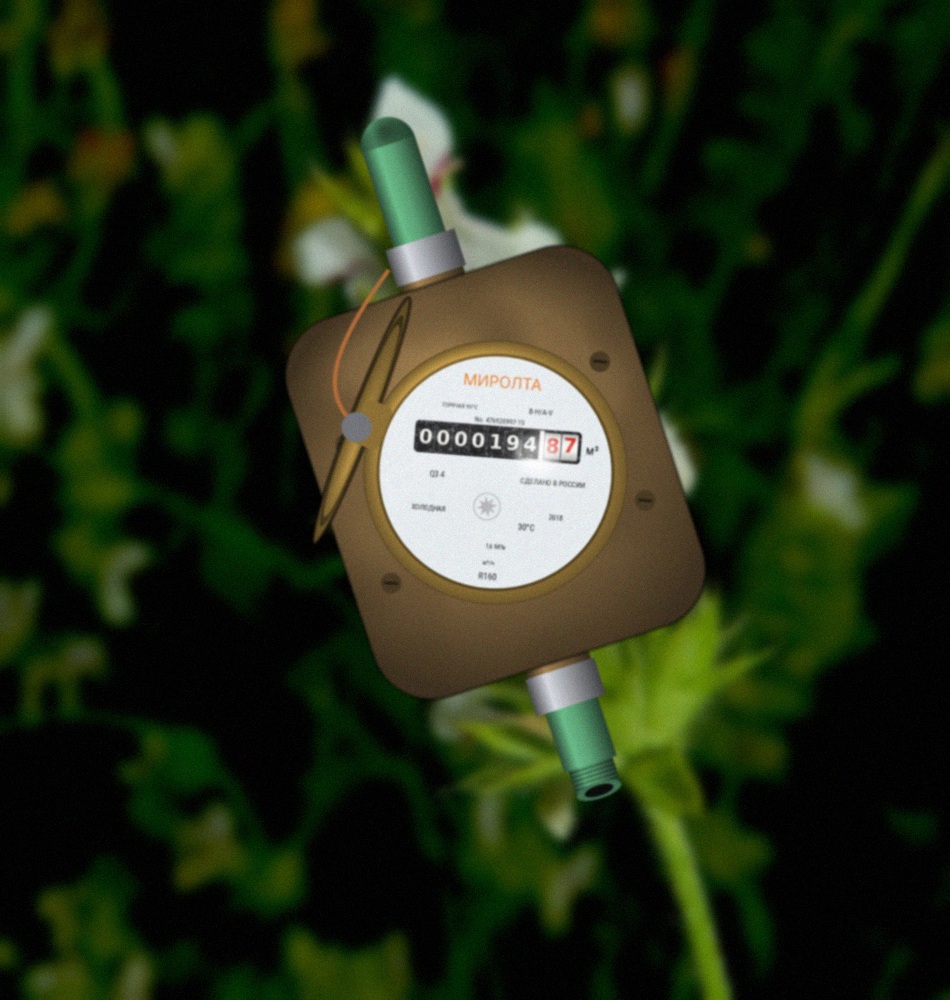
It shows 194.87 m³
